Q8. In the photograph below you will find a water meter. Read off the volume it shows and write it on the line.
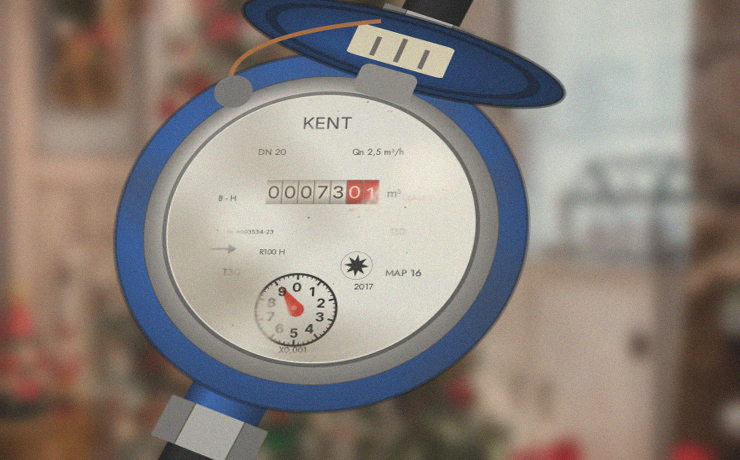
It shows 73.009 m³
